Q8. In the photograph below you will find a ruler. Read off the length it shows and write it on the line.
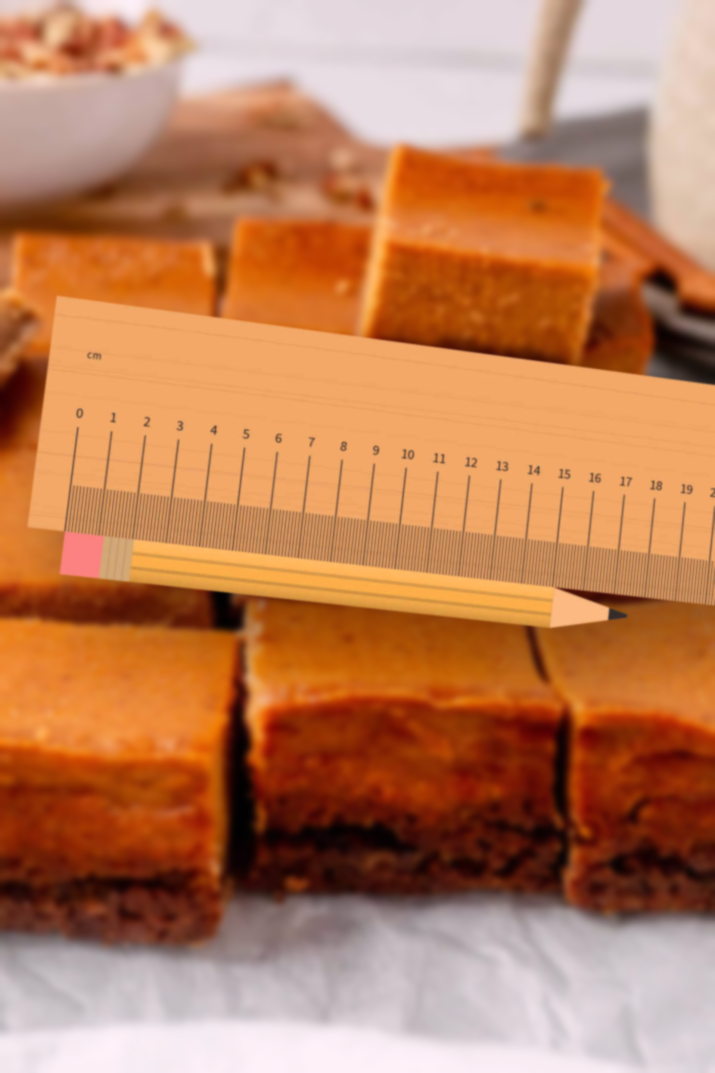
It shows 17.5 cm
